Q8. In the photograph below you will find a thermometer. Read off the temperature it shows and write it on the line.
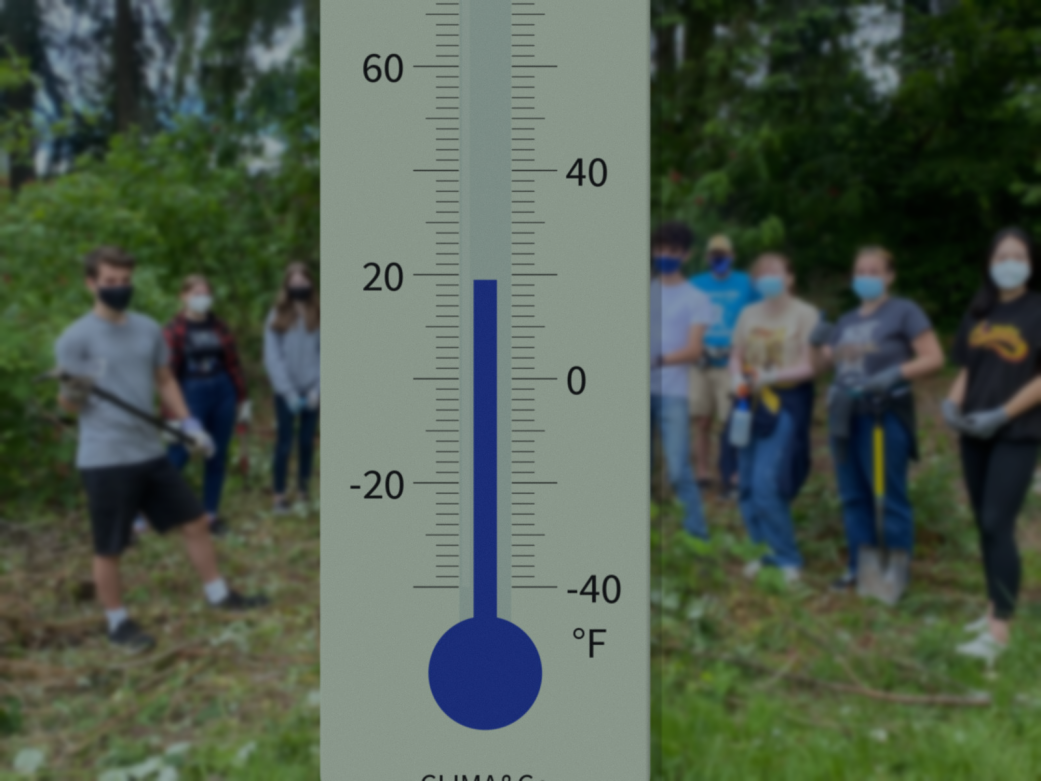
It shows 19 °F
